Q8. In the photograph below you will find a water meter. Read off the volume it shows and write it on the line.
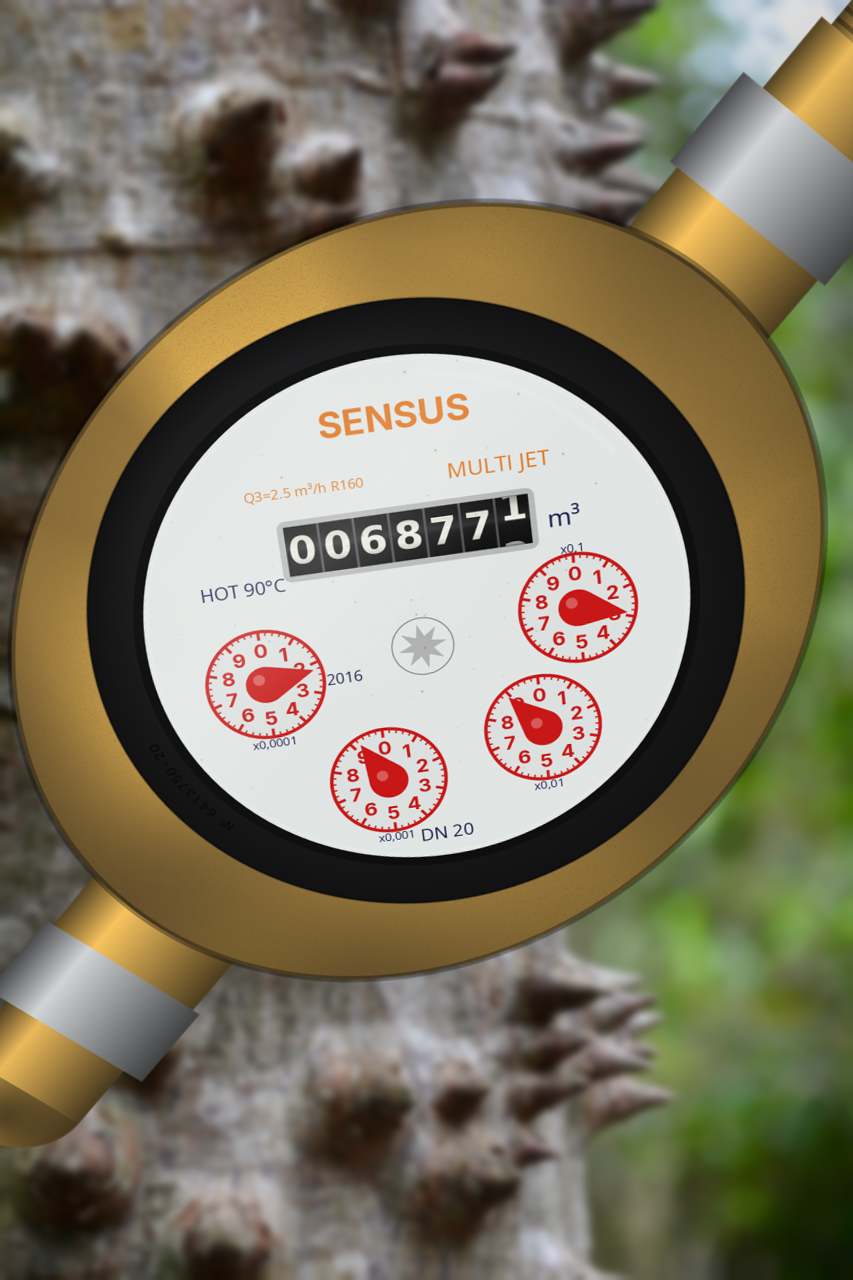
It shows 68771.2892 m³
